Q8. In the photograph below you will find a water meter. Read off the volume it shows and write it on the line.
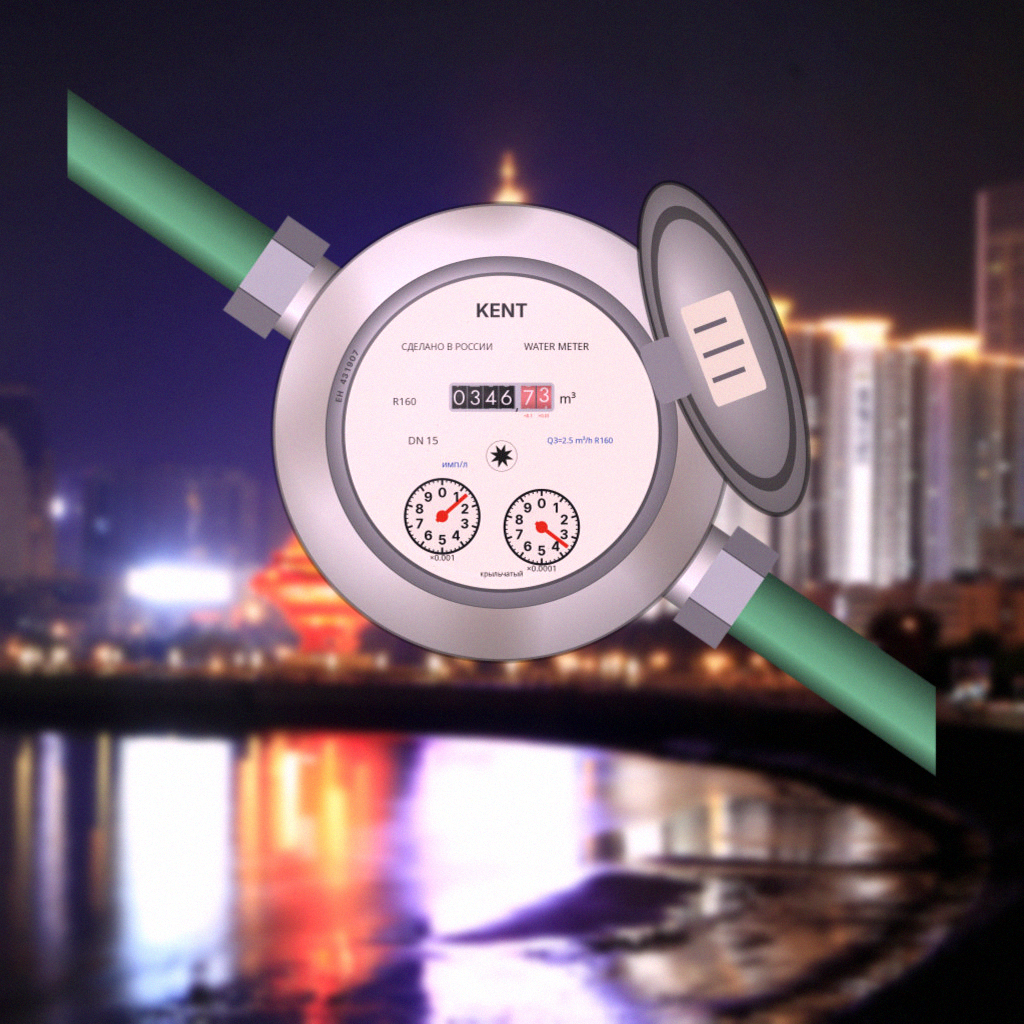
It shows 346.7313 m³
